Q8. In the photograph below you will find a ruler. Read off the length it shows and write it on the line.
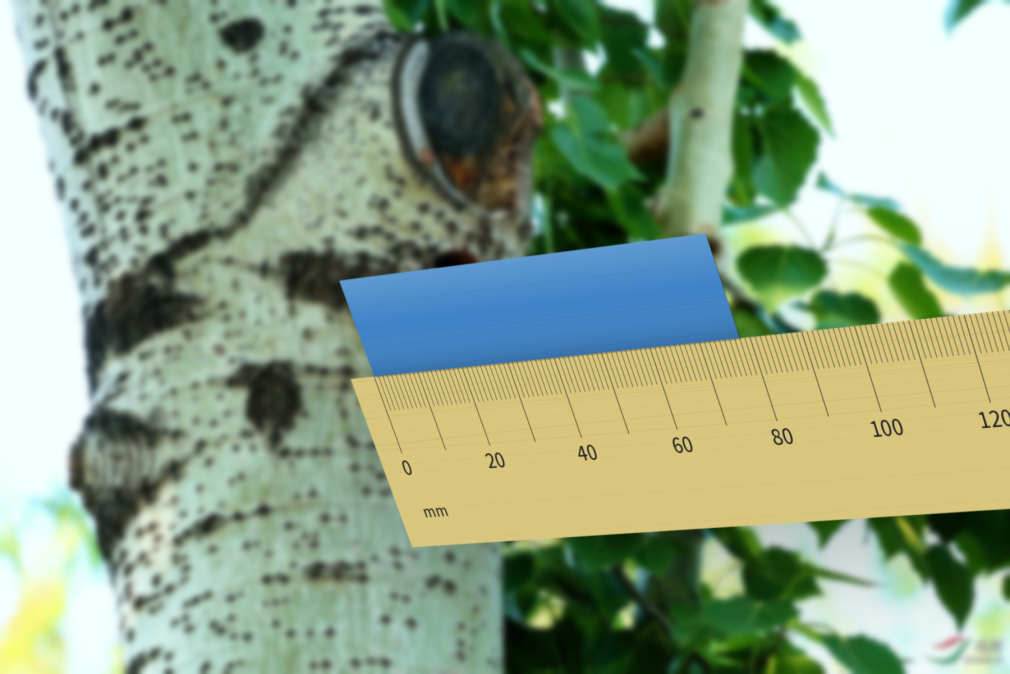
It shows 78 mm
